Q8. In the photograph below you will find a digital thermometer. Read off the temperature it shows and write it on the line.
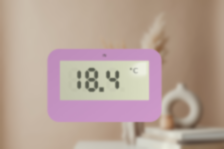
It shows 18.4 °C
